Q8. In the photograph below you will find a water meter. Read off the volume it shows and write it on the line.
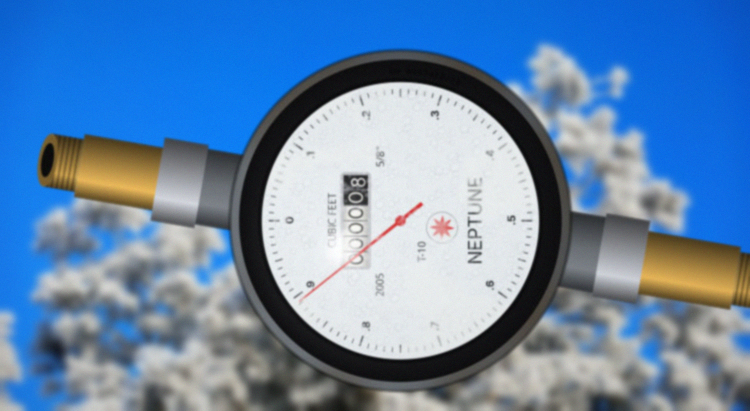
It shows 7.89 ft³
